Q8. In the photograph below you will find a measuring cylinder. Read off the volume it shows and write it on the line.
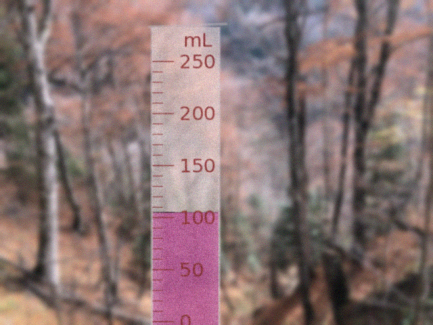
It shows 105 mL
